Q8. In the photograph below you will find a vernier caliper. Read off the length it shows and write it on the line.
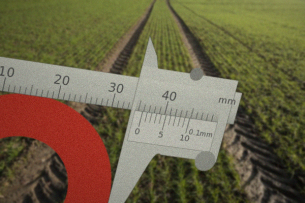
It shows 35.8 mm
